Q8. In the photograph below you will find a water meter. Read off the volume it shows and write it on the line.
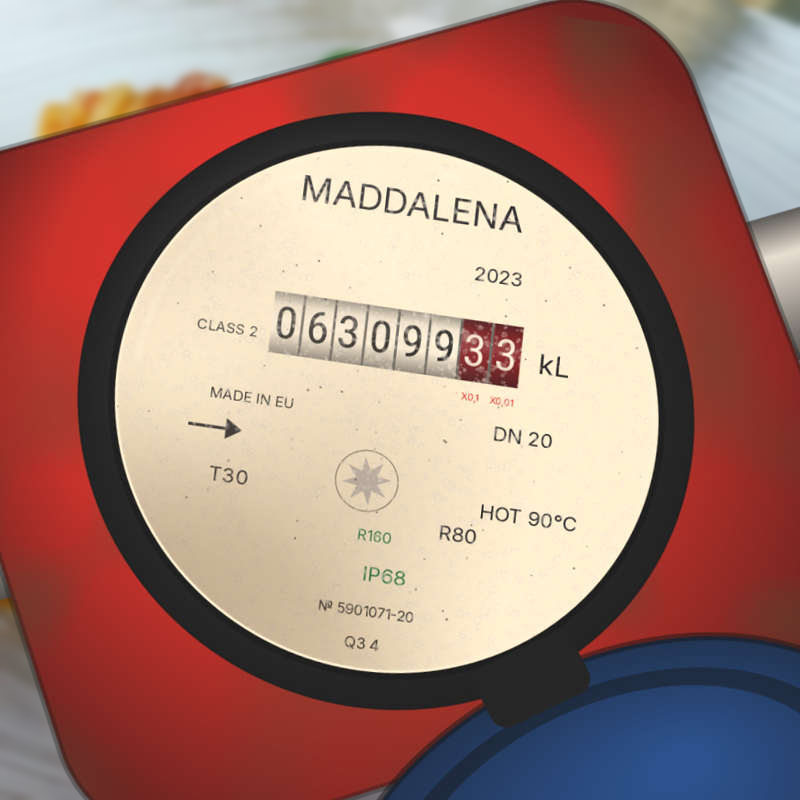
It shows 63099.33 kL
